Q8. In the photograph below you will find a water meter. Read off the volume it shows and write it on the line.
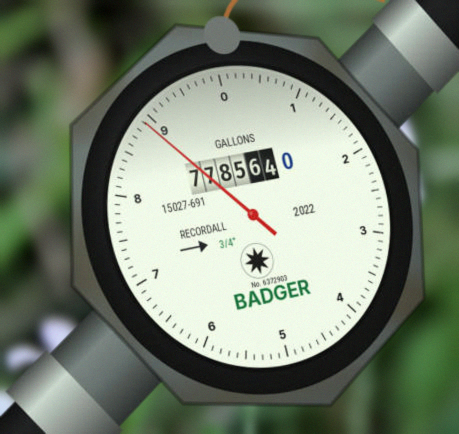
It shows 7785638.9 gal
